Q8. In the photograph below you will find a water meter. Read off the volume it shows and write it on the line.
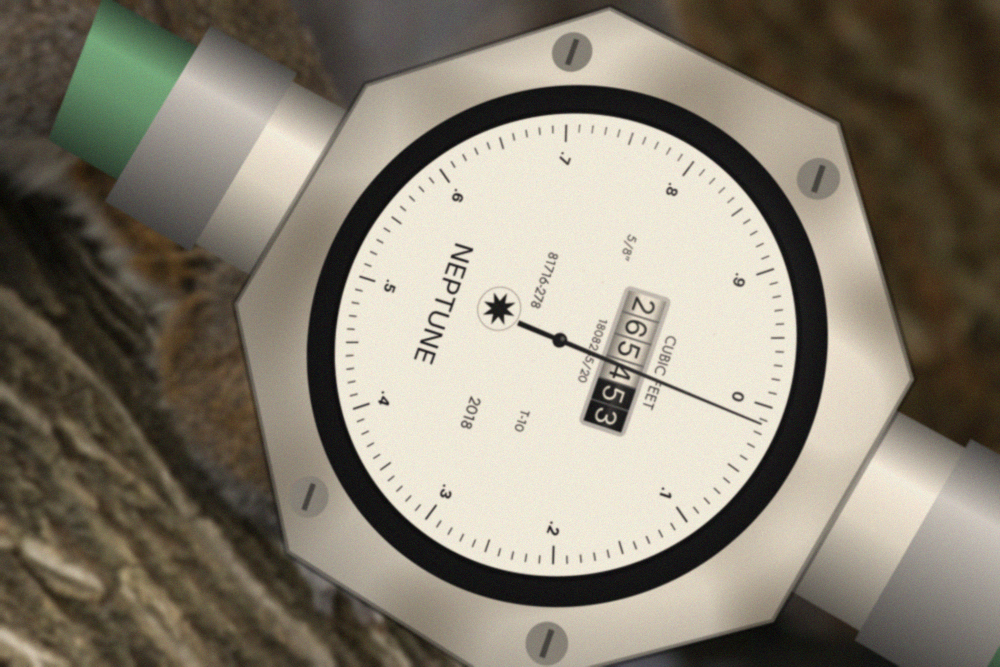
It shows 265453.01 ft³
